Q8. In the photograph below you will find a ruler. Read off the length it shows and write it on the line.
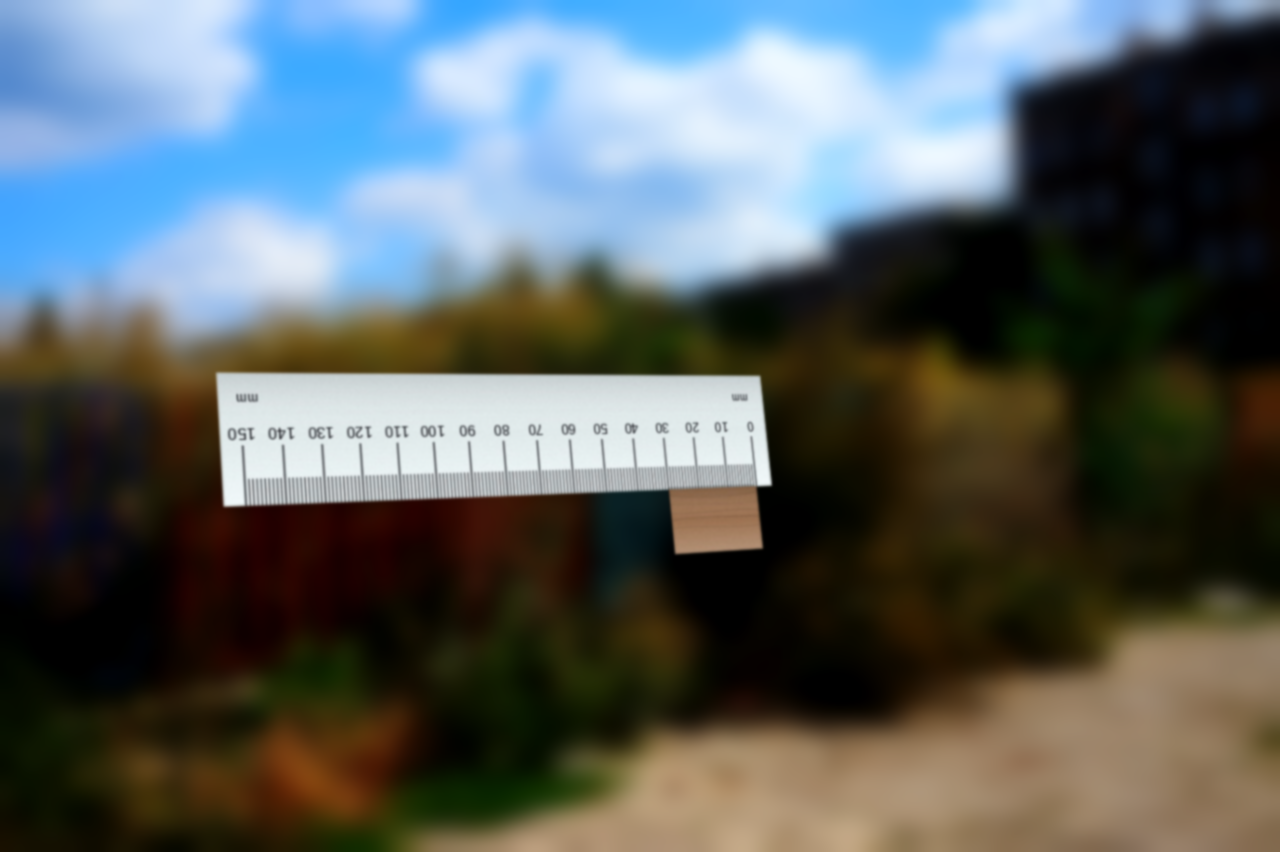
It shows 30 mm
